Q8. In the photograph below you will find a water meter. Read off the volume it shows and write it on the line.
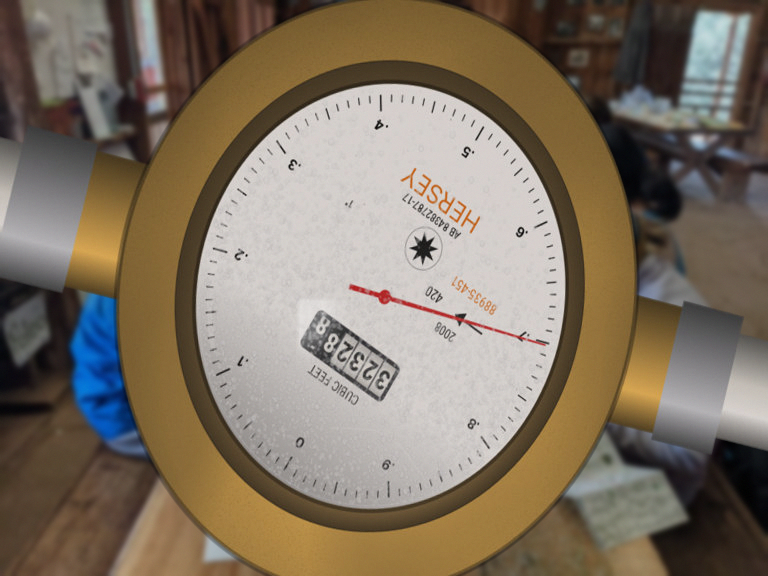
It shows 323287.70 ft³
